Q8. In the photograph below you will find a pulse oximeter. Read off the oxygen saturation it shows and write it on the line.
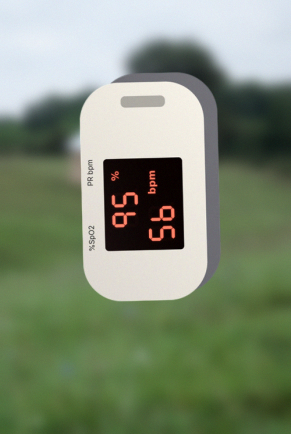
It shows 95 %
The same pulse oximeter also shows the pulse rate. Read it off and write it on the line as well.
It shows 56 bpm
